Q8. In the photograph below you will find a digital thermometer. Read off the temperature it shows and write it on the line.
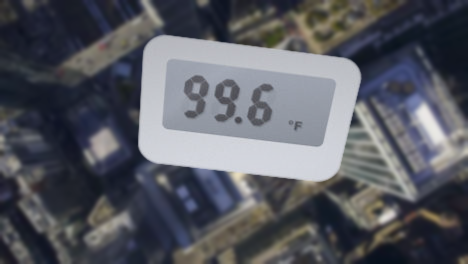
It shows 99.6 °F
